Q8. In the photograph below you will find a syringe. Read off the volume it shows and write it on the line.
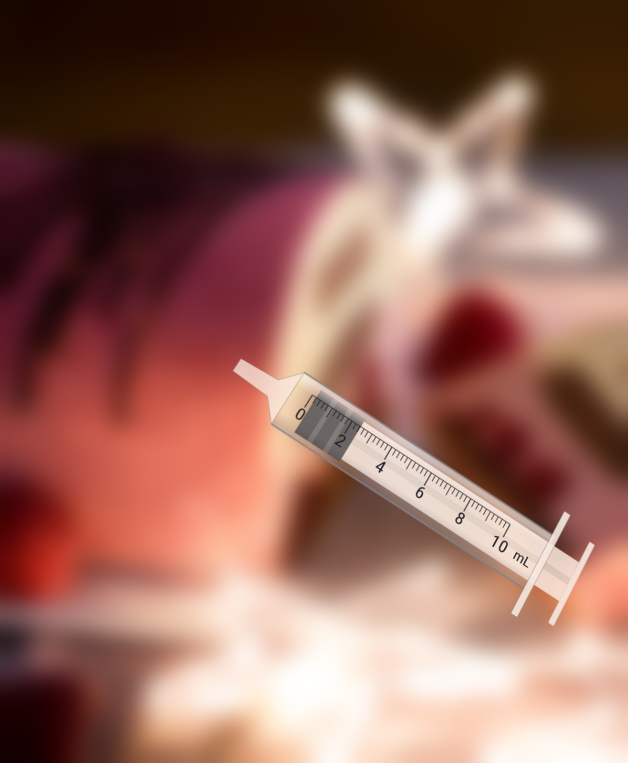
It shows 0.2 mL
